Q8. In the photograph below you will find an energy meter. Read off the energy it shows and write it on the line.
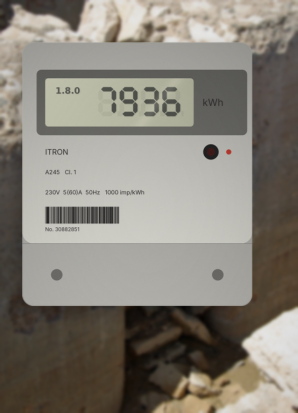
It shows 7936 kWh
